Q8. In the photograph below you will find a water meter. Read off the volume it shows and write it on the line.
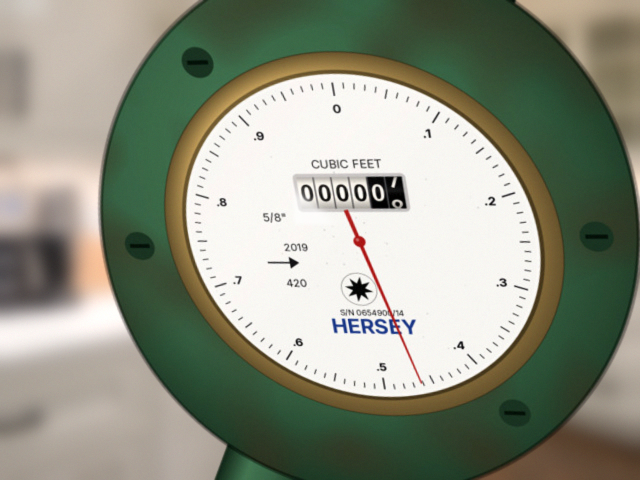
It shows 7.46 ft³
